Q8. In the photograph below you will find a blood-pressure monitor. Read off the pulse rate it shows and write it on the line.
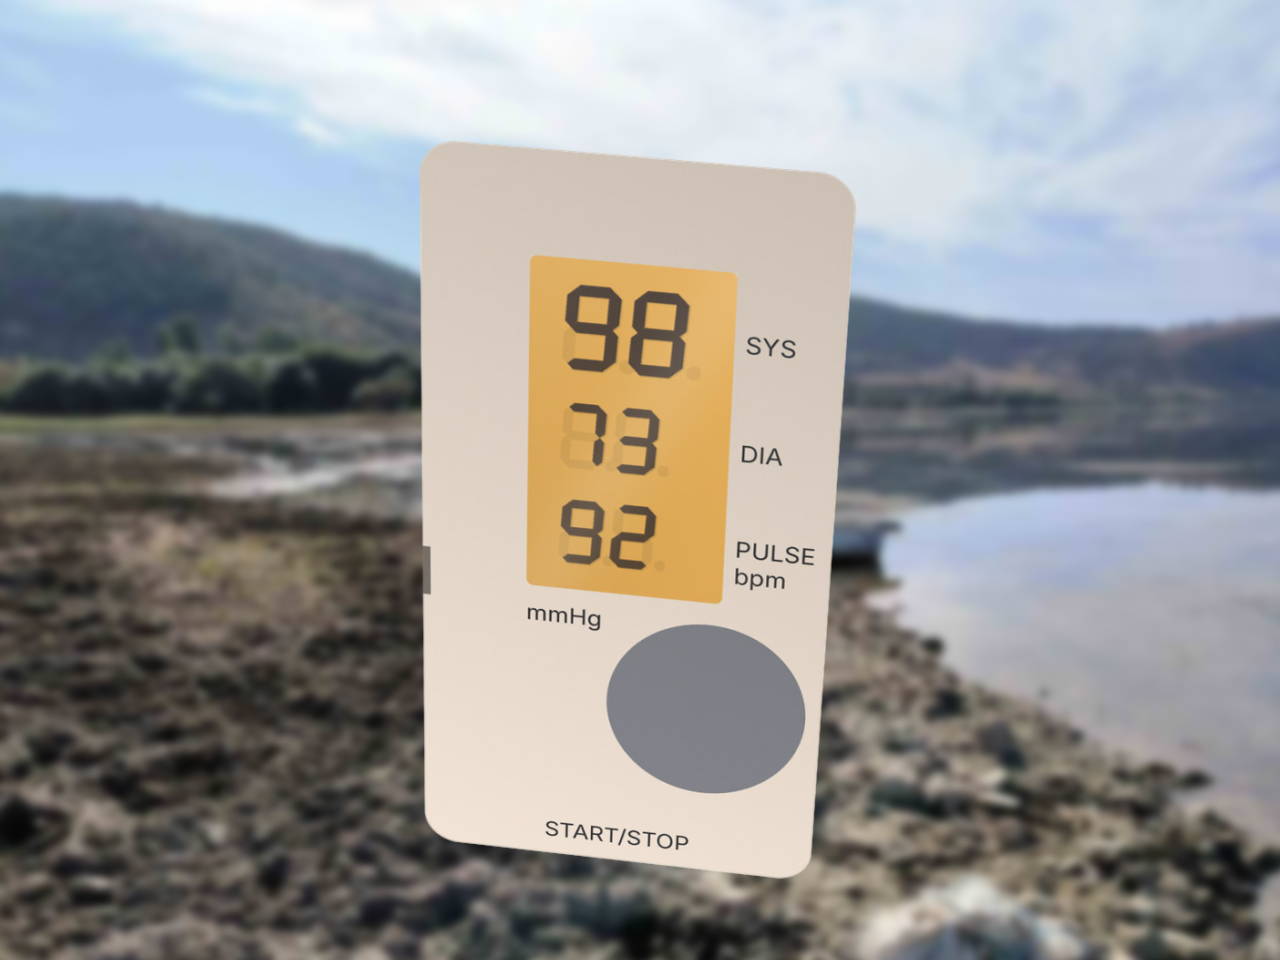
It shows 92 bpm
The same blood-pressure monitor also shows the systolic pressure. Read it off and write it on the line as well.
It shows 98 mmHg
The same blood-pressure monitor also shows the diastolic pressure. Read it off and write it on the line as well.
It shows 73 mmHg
